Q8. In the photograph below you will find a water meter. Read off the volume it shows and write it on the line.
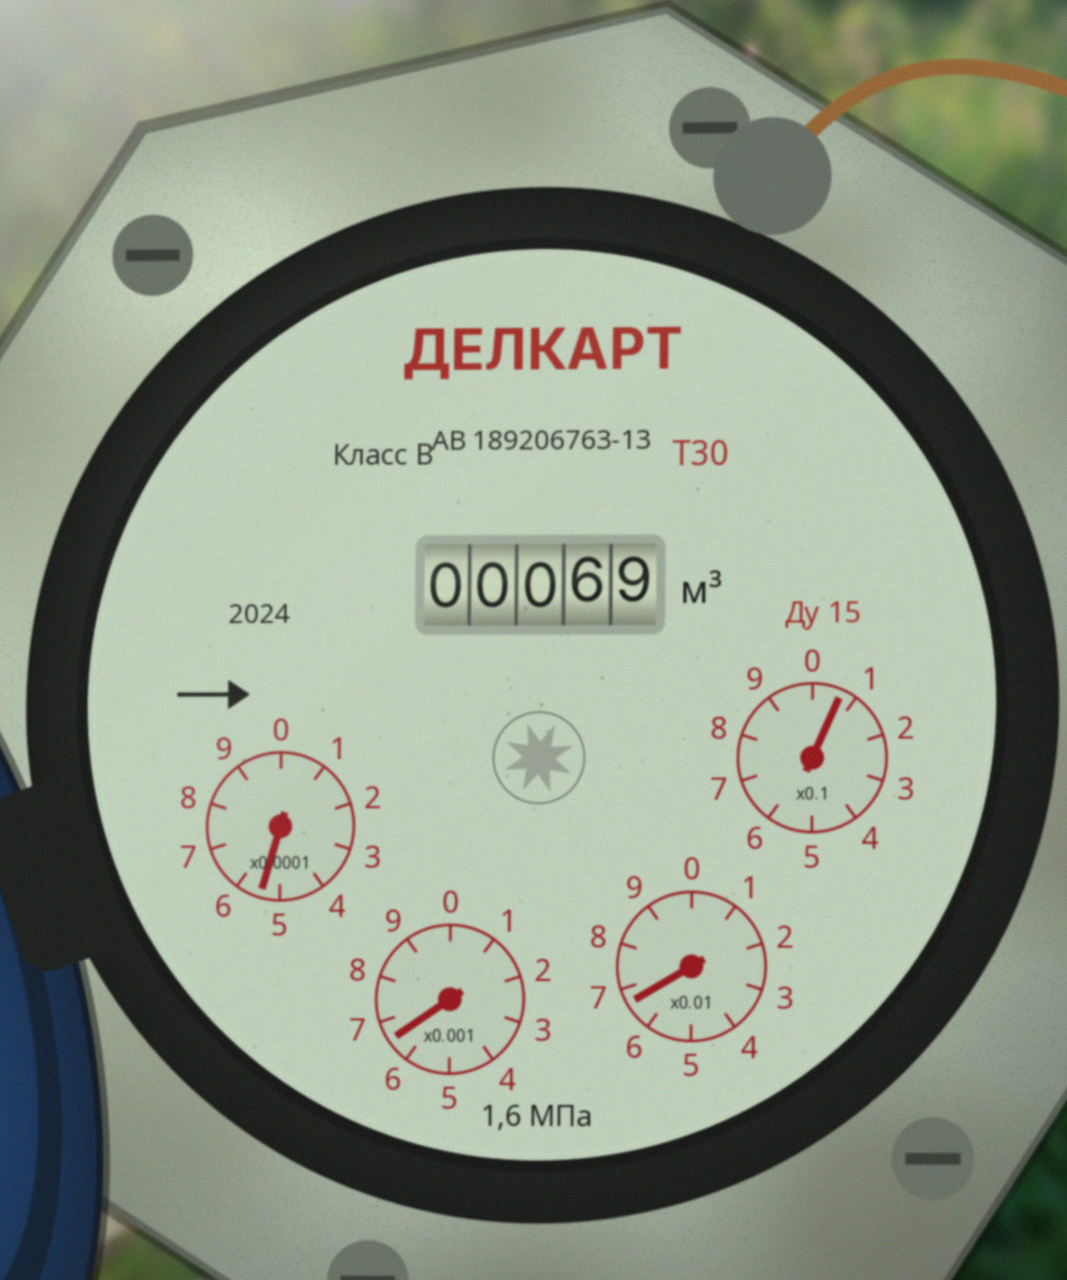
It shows 69.0665 m³
